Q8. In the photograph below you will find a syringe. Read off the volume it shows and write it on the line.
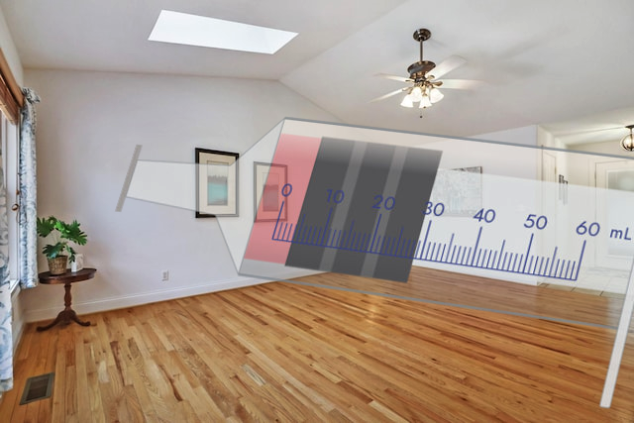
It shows 4 mL
